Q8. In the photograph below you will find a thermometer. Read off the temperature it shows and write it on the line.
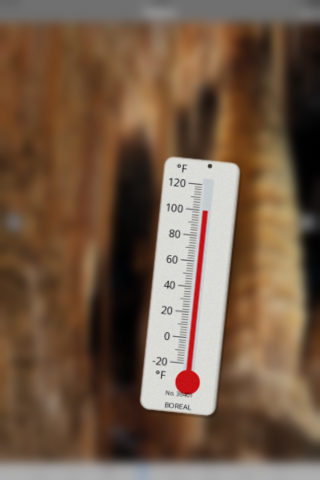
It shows 100 °F
